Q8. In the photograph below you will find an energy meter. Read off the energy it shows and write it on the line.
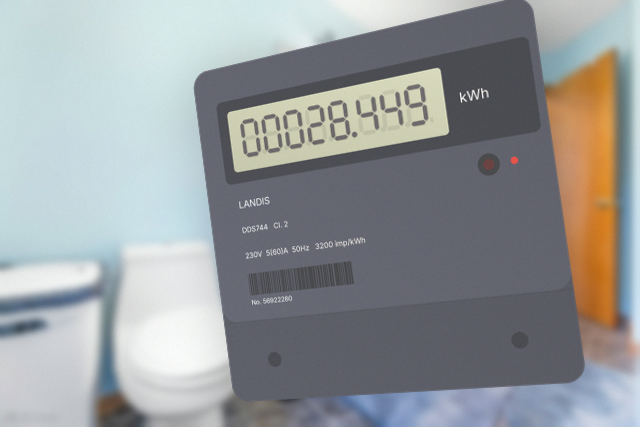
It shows 28.449 kWh
